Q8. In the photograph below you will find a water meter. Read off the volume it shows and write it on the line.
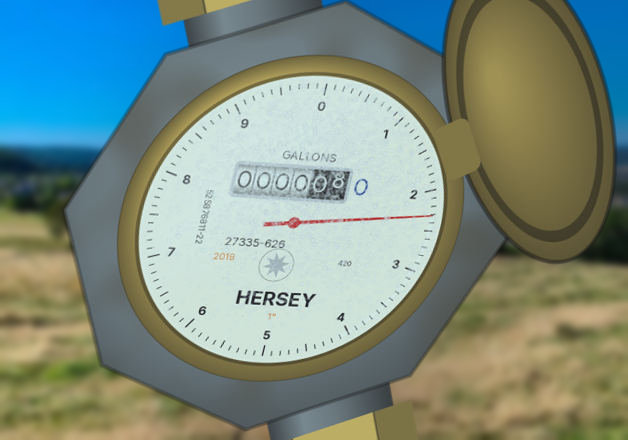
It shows 82.3 gal
